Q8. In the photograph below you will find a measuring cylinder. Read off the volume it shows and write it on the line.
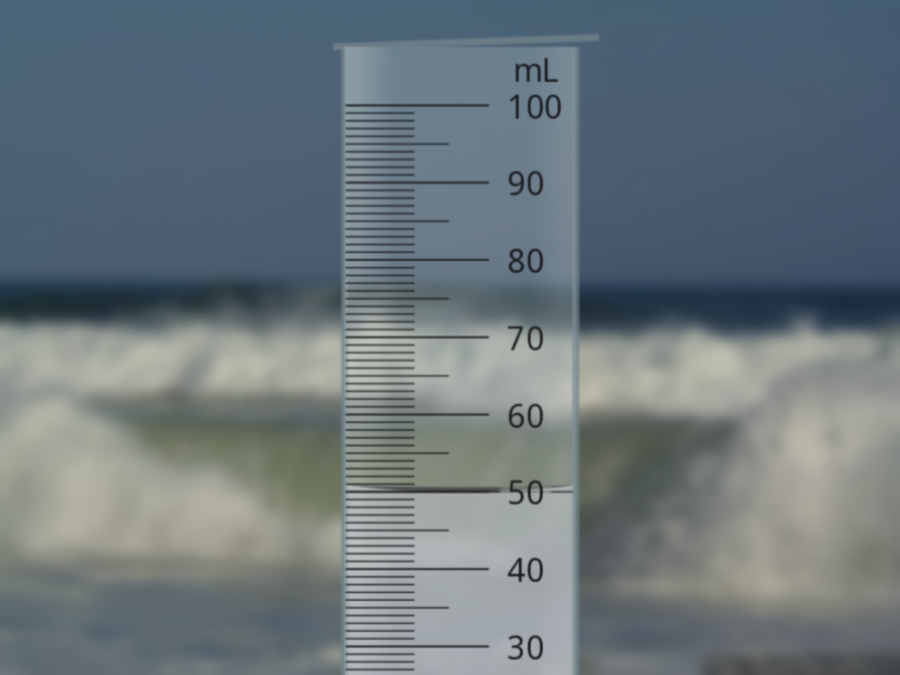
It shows 50 mL
